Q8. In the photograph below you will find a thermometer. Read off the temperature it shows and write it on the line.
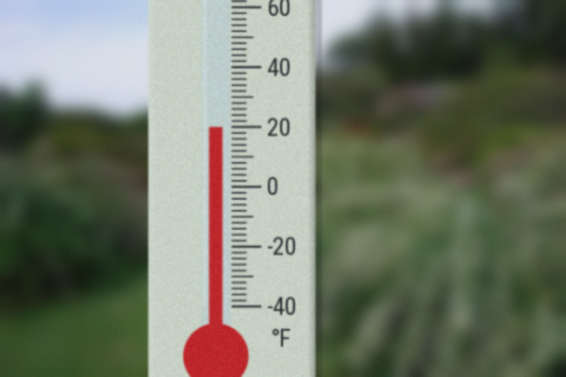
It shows 20 °F
